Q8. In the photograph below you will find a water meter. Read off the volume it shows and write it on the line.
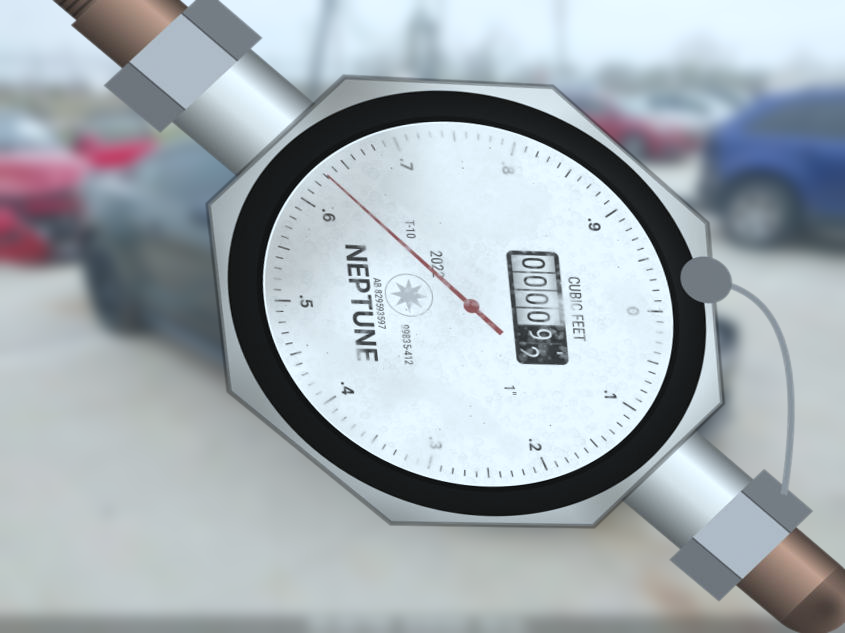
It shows 91.63 ft³
